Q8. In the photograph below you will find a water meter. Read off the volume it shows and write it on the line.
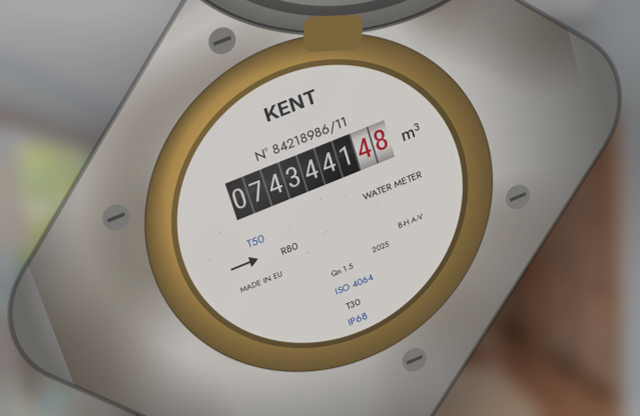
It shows 743441.48 m³
